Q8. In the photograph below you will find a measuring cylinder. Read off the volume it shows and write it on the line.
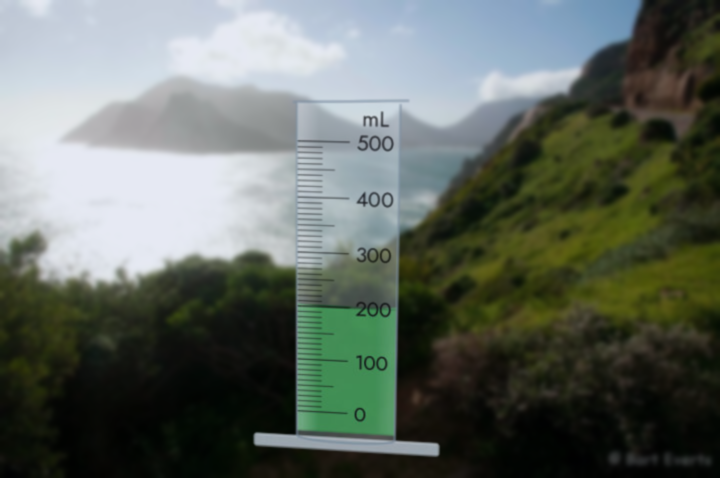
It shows 200 mL
